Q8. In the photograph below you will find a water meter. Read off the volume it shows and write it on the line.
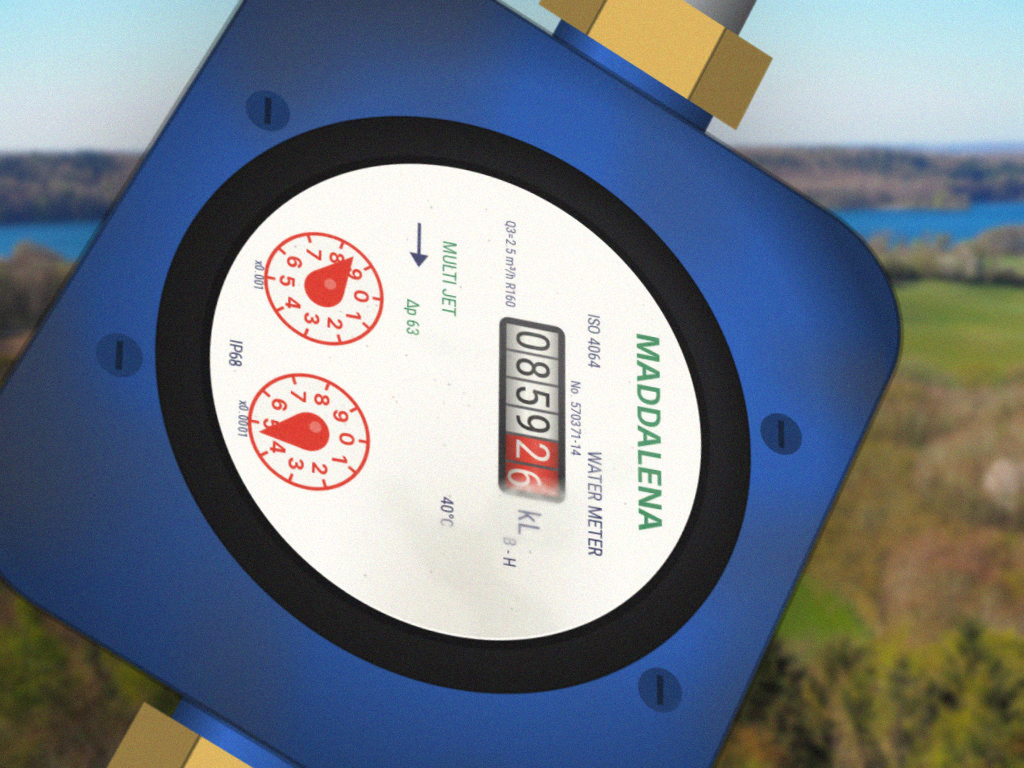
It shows 859.2584 kL
